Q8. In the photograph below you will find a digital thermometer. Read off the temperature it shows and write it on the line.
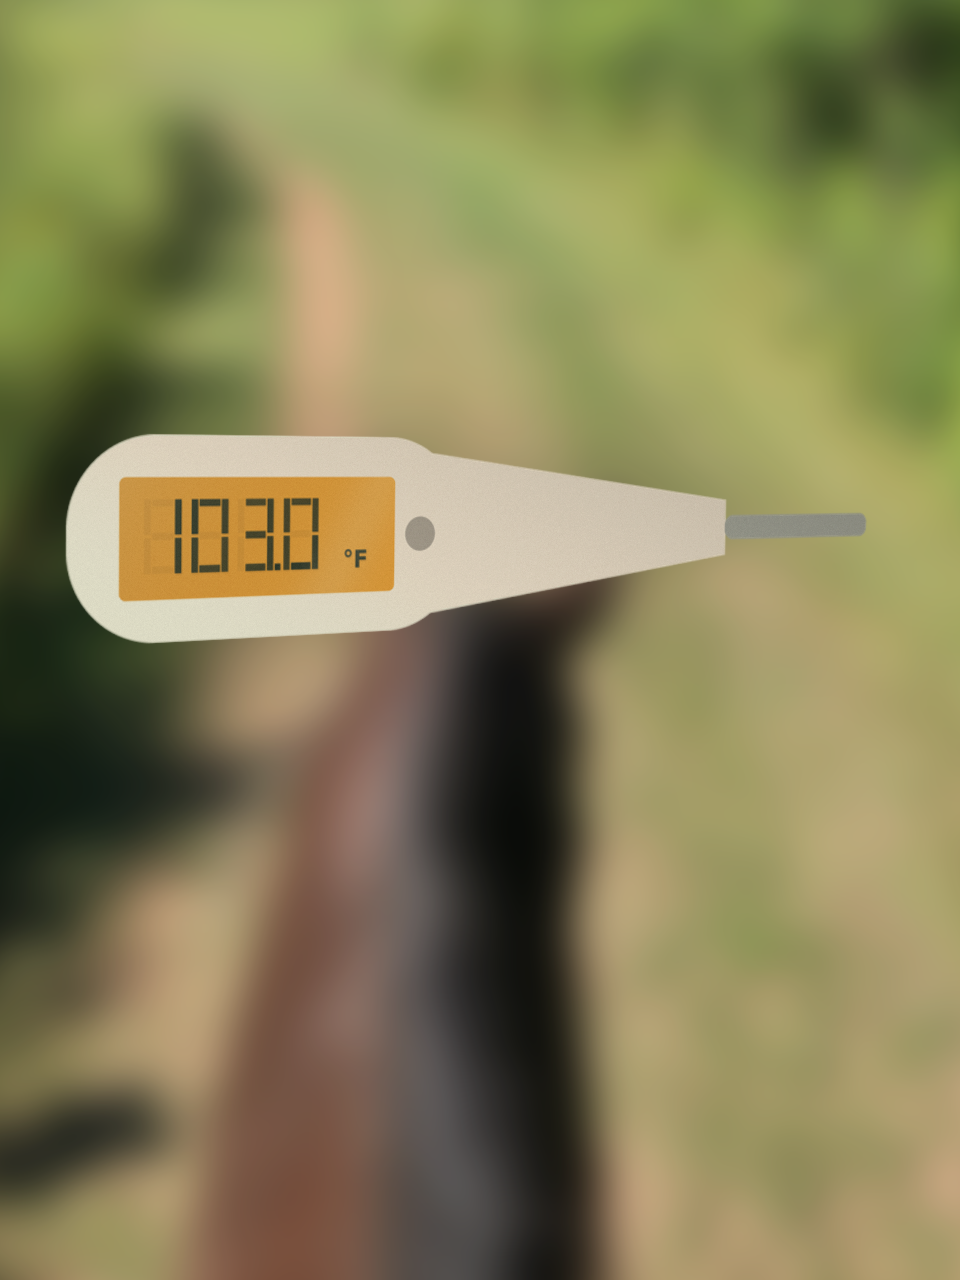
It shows 103.0 °F
